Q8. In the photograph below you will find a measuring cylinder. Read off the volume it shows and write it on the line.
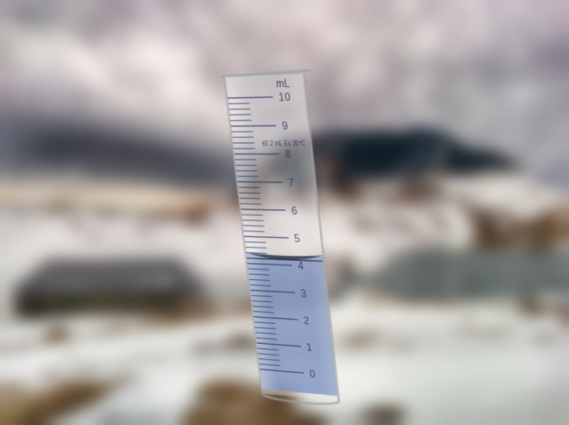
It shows 4.2 mL
